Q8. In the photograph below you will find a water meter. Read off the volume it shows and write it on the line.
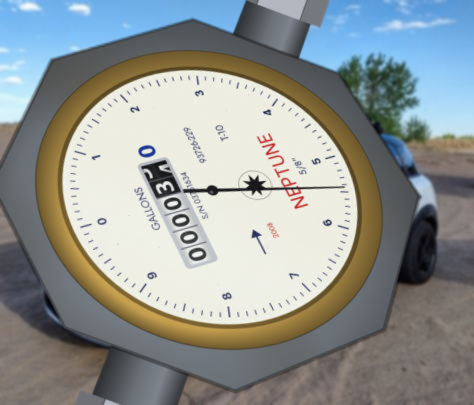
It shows 335.4 gal
